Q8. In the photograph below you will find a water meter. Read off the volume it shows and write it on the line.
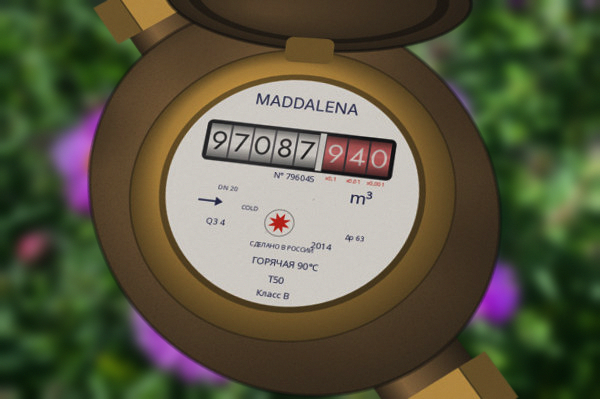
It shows 97087.940 m³
